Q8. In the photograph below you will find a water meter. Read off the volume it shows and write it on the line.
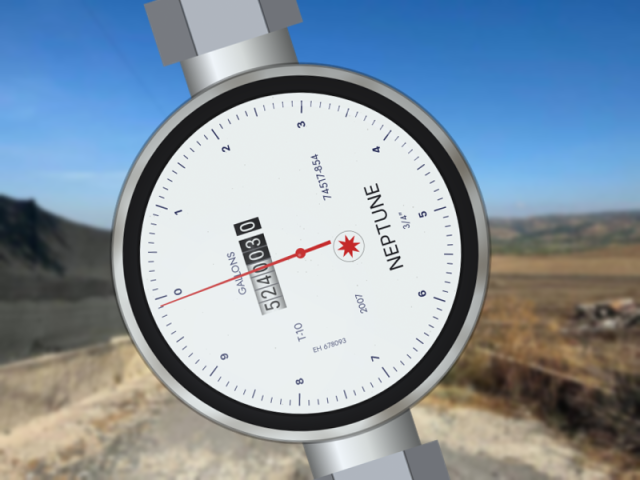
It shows 5240029.9 gal
